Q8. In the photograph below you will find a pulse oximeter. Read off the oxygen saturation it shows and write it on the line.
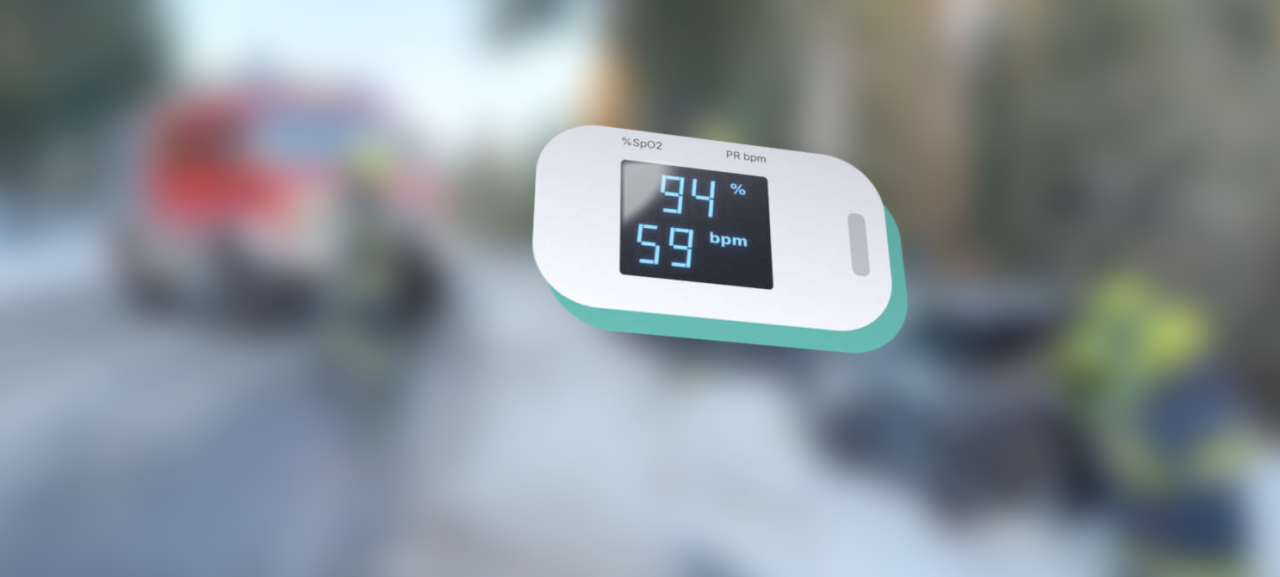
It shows 94 %
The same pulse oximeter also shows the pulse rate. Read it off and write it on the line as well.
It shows 59 bpm
